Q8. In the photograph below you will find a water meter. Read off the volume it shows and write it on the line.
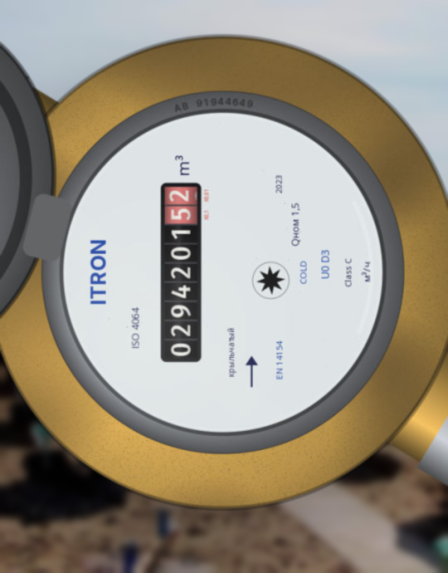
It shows 294201.52 m³
